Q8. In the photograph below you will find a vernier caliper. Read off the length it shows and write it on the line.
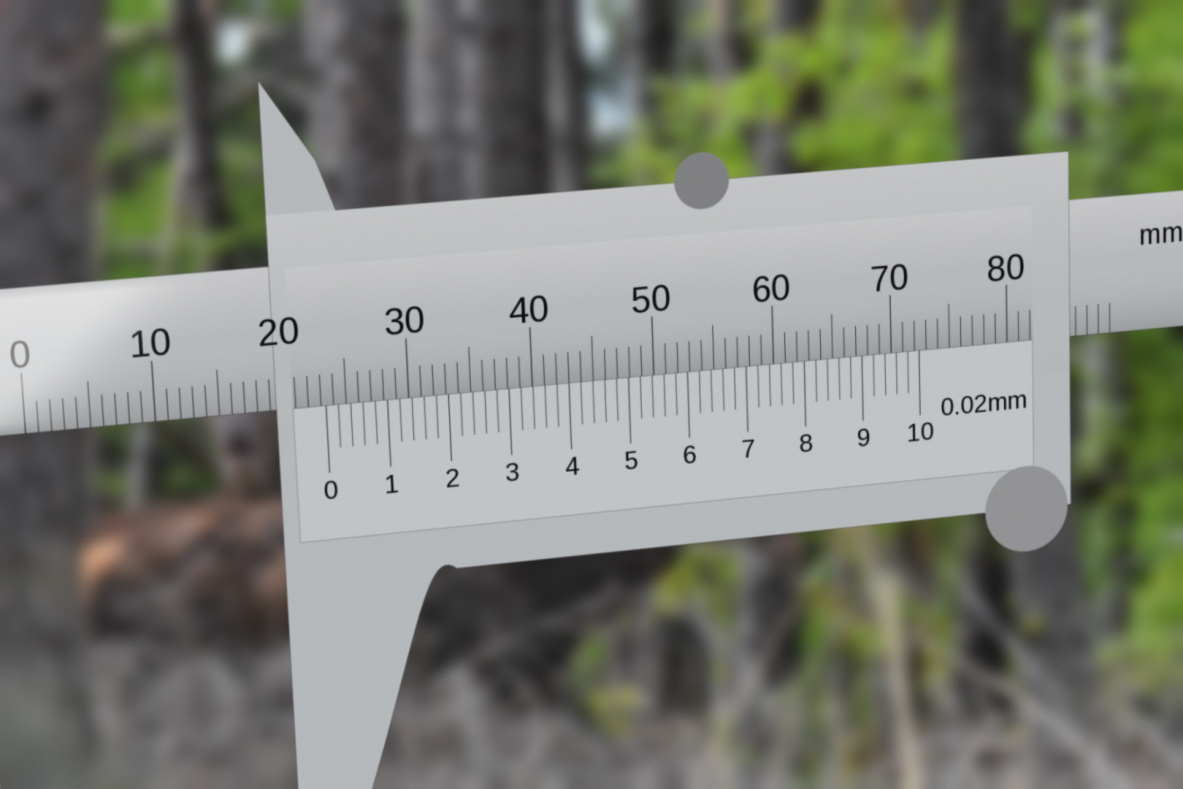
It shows 23.4 mm
